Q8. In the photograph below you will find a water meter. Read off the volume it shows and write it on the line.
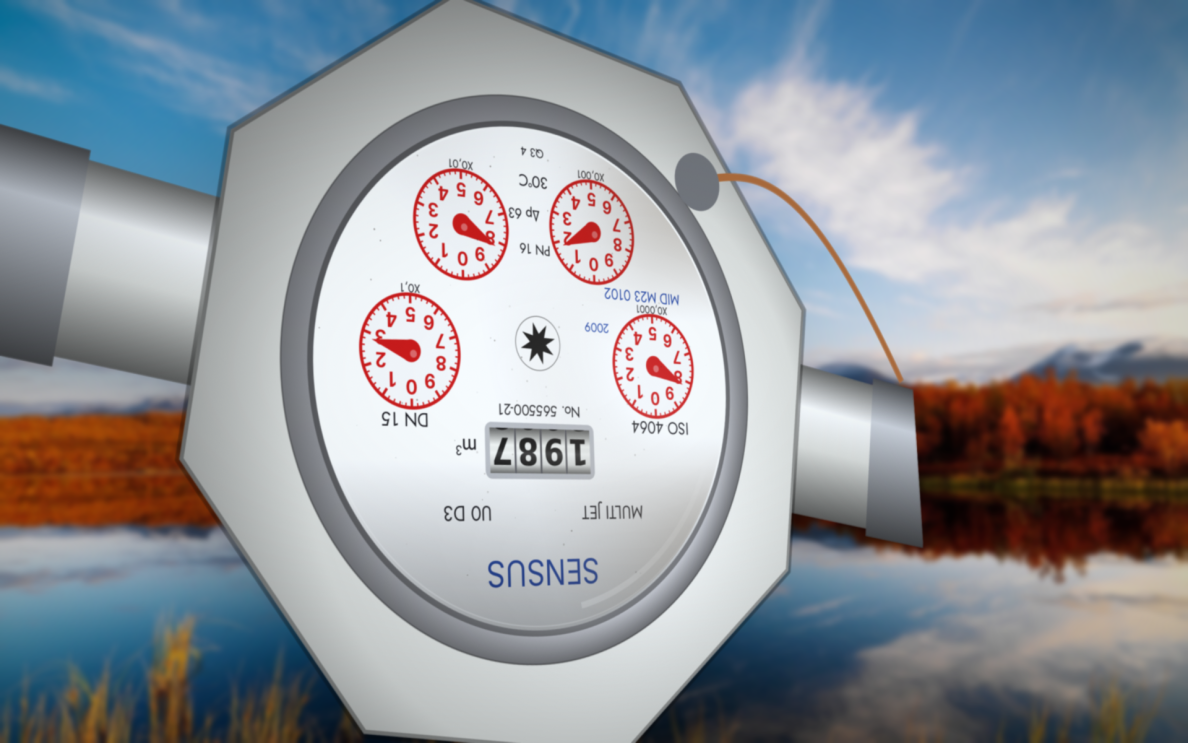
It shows 1987.2818 m³
